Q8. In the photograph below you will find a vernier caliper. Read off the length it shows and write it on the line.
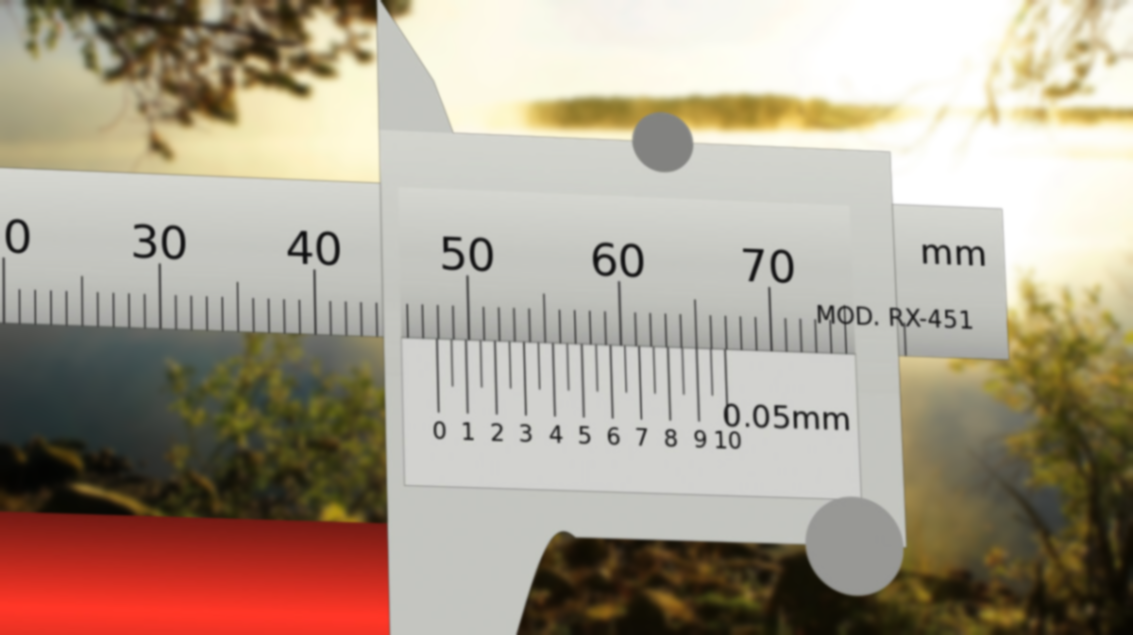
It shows 47.9 mm
